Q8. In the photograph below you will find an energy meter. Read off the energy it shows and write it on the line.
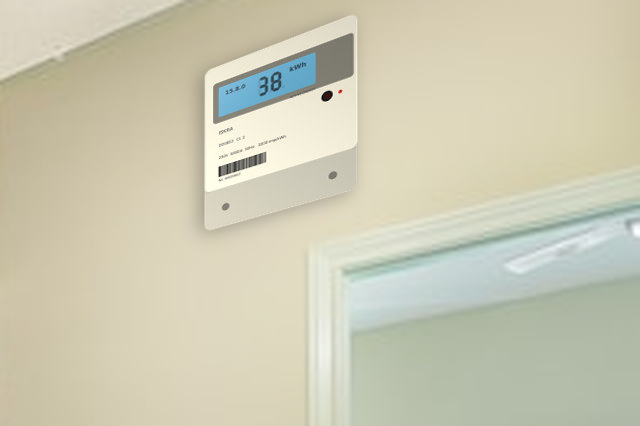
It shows 38 kWh
